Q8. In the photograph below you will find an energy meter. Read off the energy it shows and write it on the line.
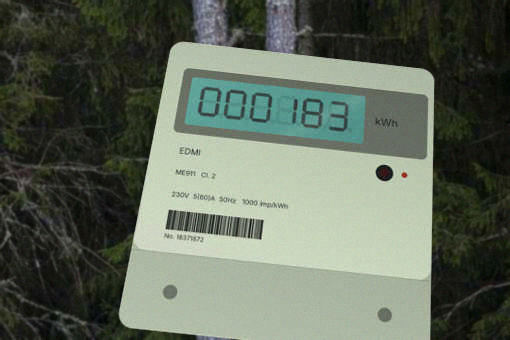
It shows 183 kWh
